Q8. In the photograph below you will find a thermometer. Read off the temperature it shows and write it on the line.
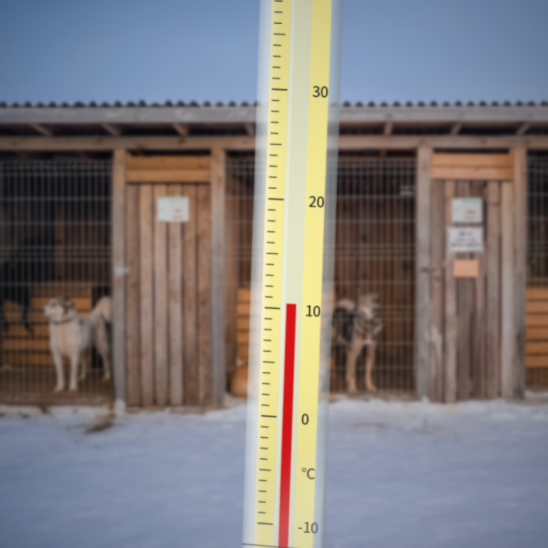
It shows 10.5 °C
